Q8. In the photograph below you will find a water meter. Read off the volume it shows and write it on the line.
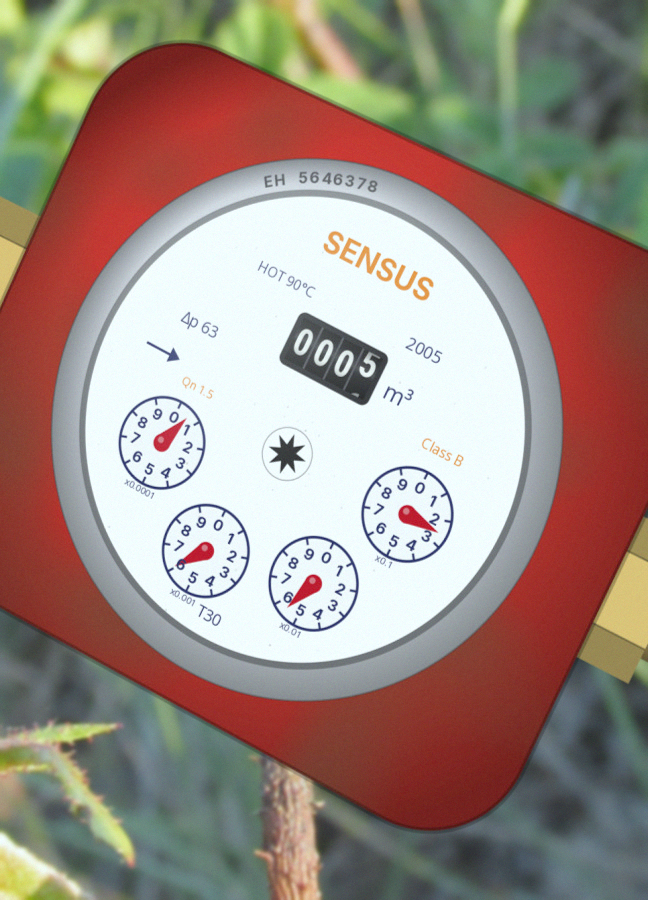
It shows 5.2560 m³
